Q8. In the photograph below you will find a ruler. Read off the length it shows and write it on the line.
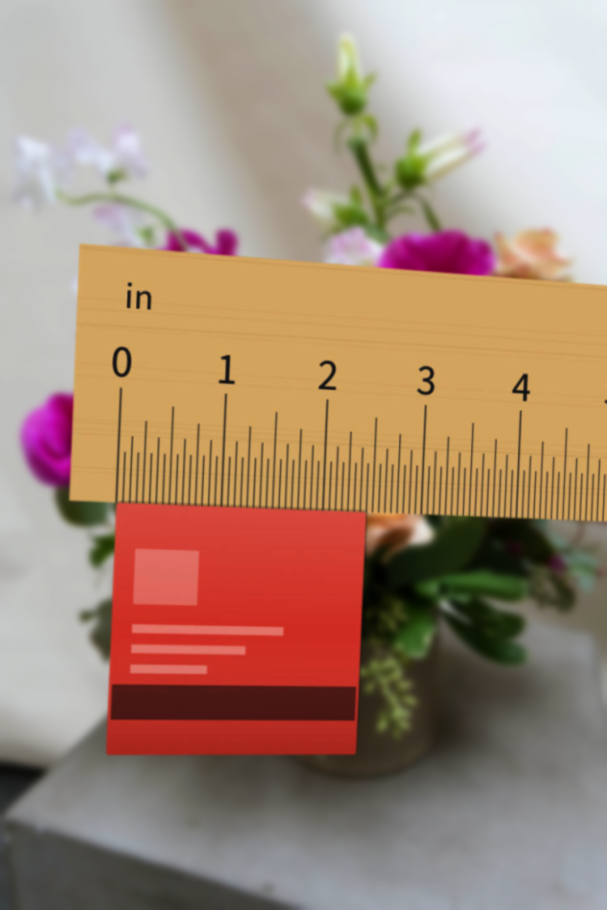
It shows 2.4375 in
